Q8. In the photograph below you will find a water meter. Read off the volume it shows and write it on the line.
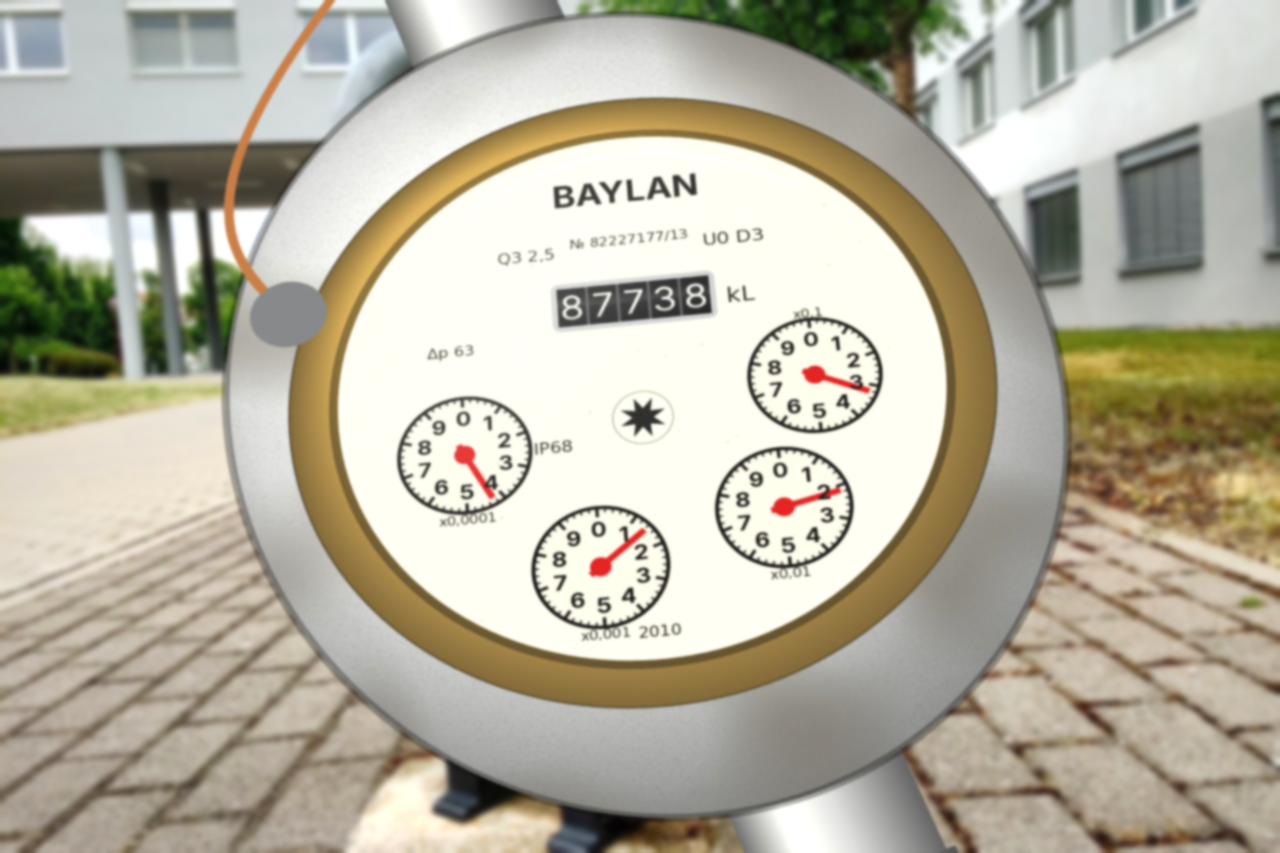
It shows 87738.3214 kL
